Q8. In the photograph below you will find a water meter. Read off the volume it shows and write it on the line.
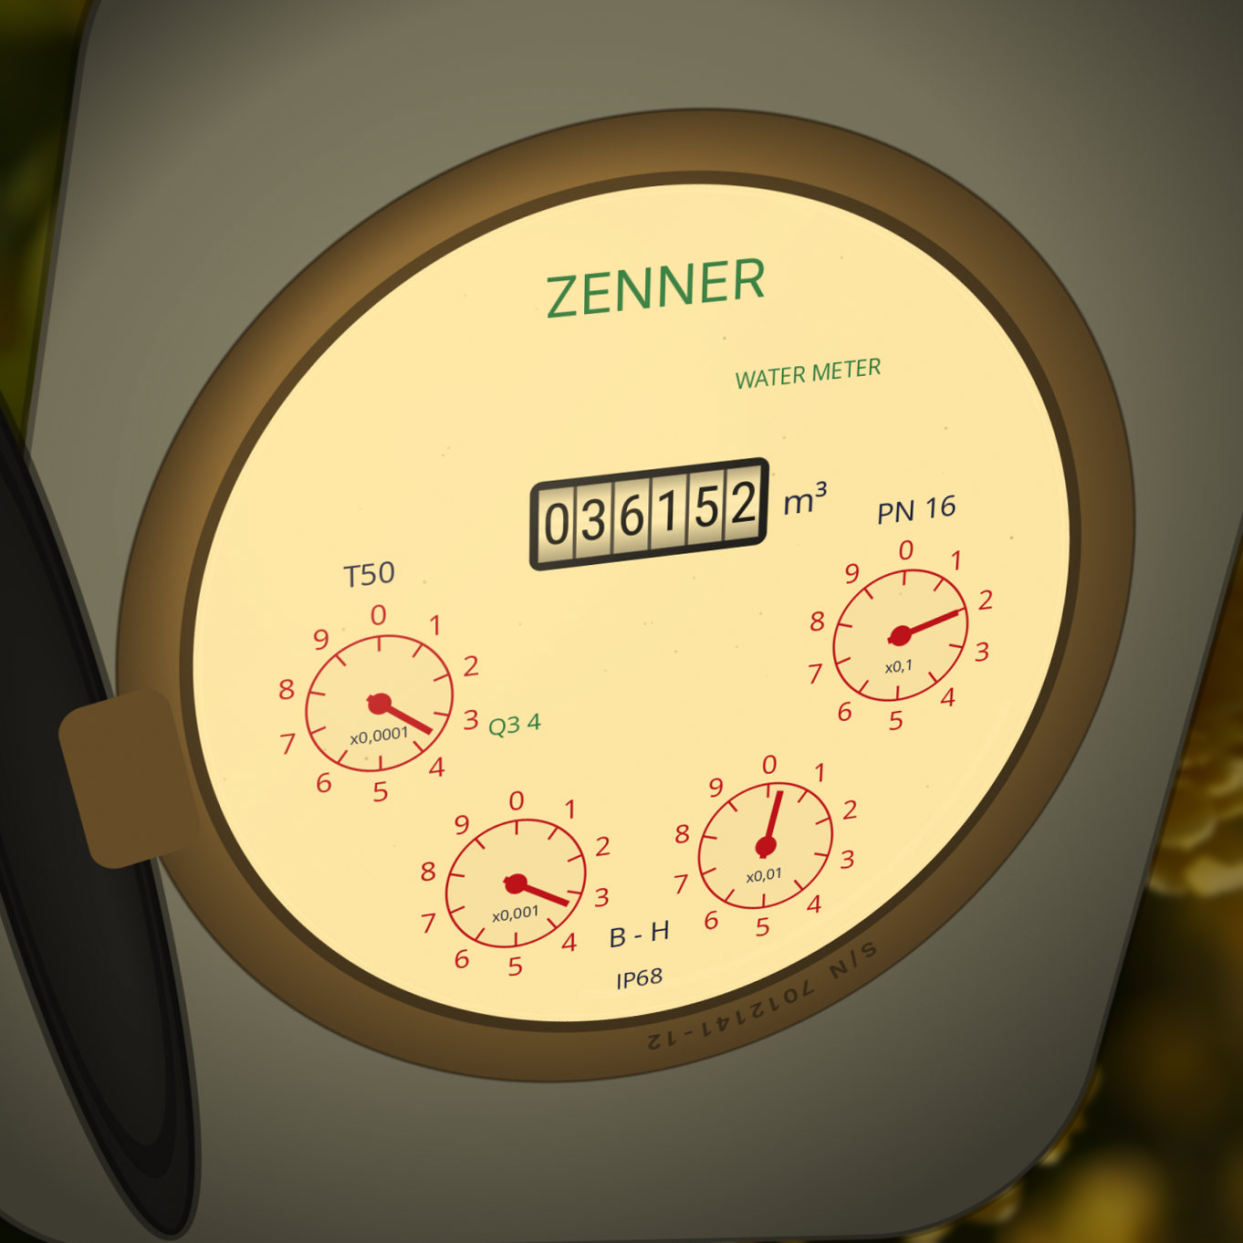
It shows 36152.2033 m³
